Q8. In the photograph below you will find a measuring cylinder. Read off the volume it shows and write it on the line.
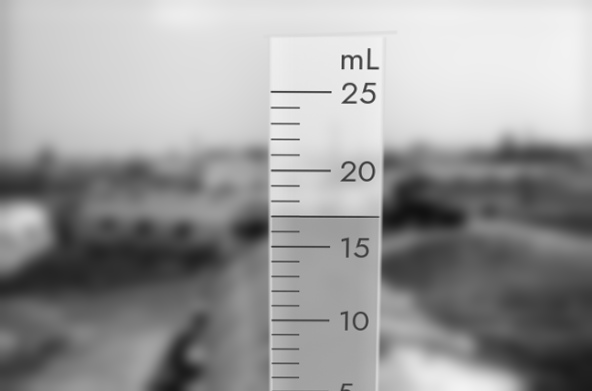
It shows 17 mL
